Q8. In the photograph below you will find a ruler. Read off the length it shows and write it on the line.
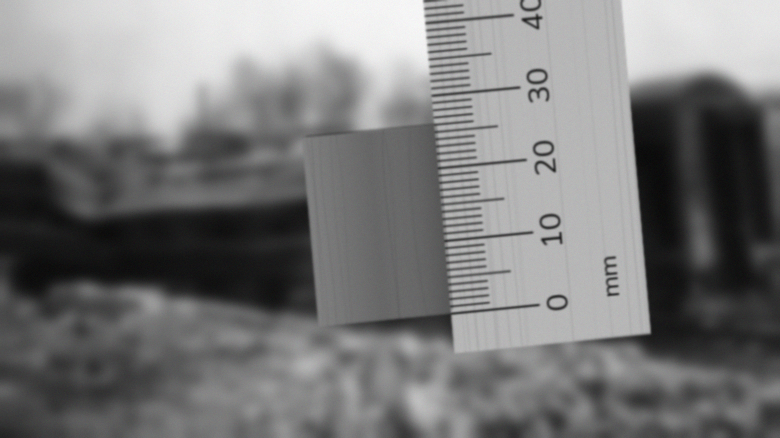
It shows 26 mm
